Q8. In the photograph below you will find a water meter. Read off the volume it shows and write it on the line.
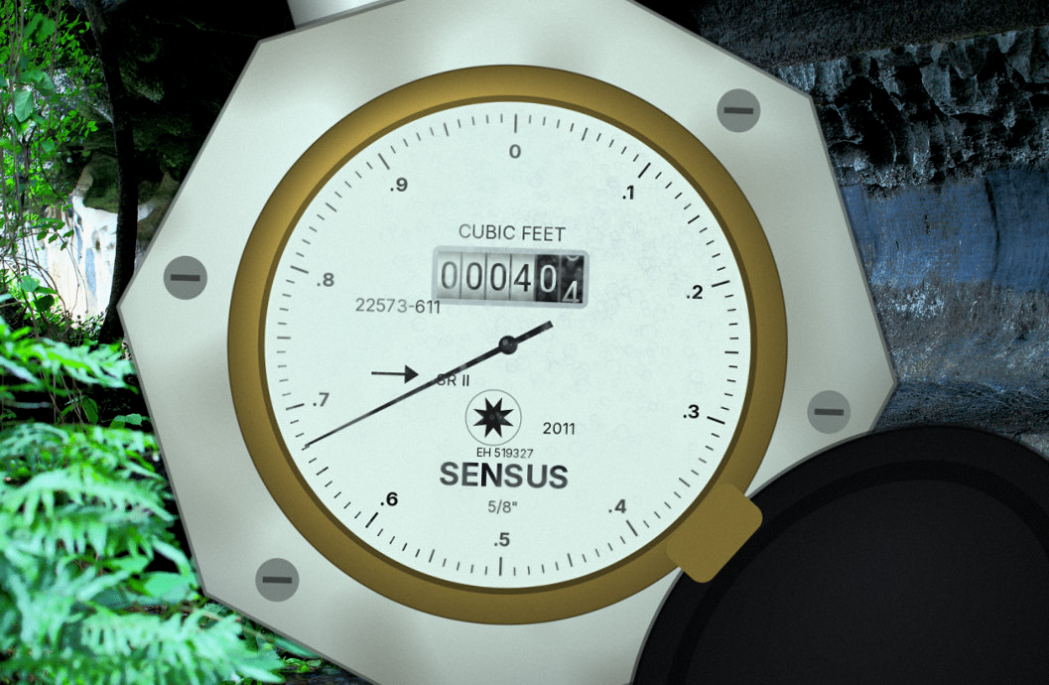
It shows 403.67 ft³
